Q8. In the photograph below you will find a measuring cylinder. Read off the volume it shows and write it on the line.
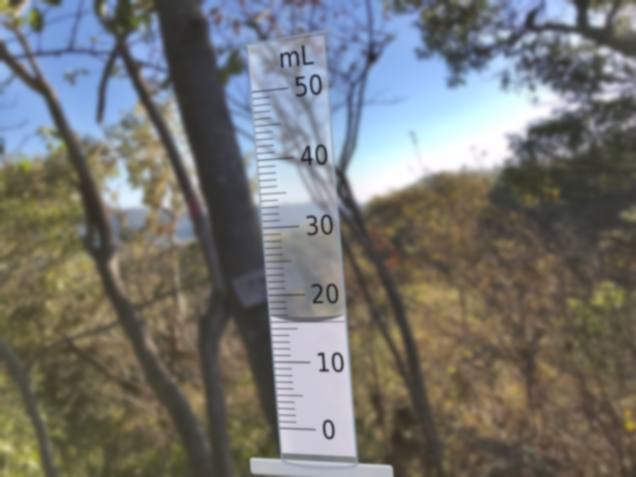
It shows 16 mL
